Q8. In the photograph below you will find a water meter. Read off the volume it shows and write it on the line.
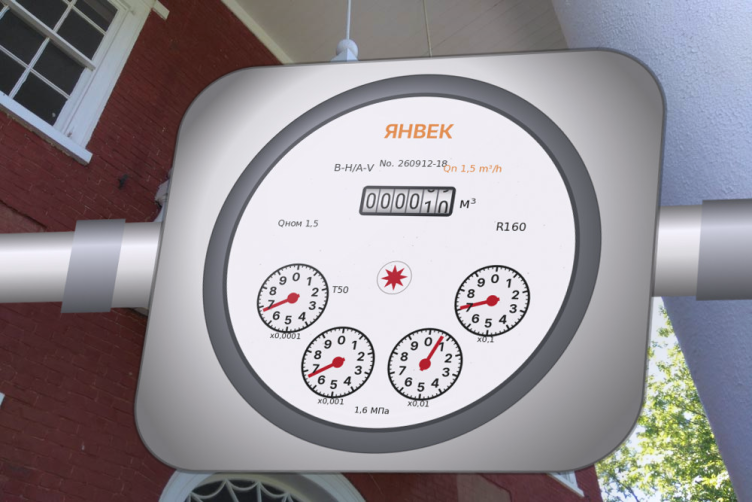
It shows 9.7066 m³
